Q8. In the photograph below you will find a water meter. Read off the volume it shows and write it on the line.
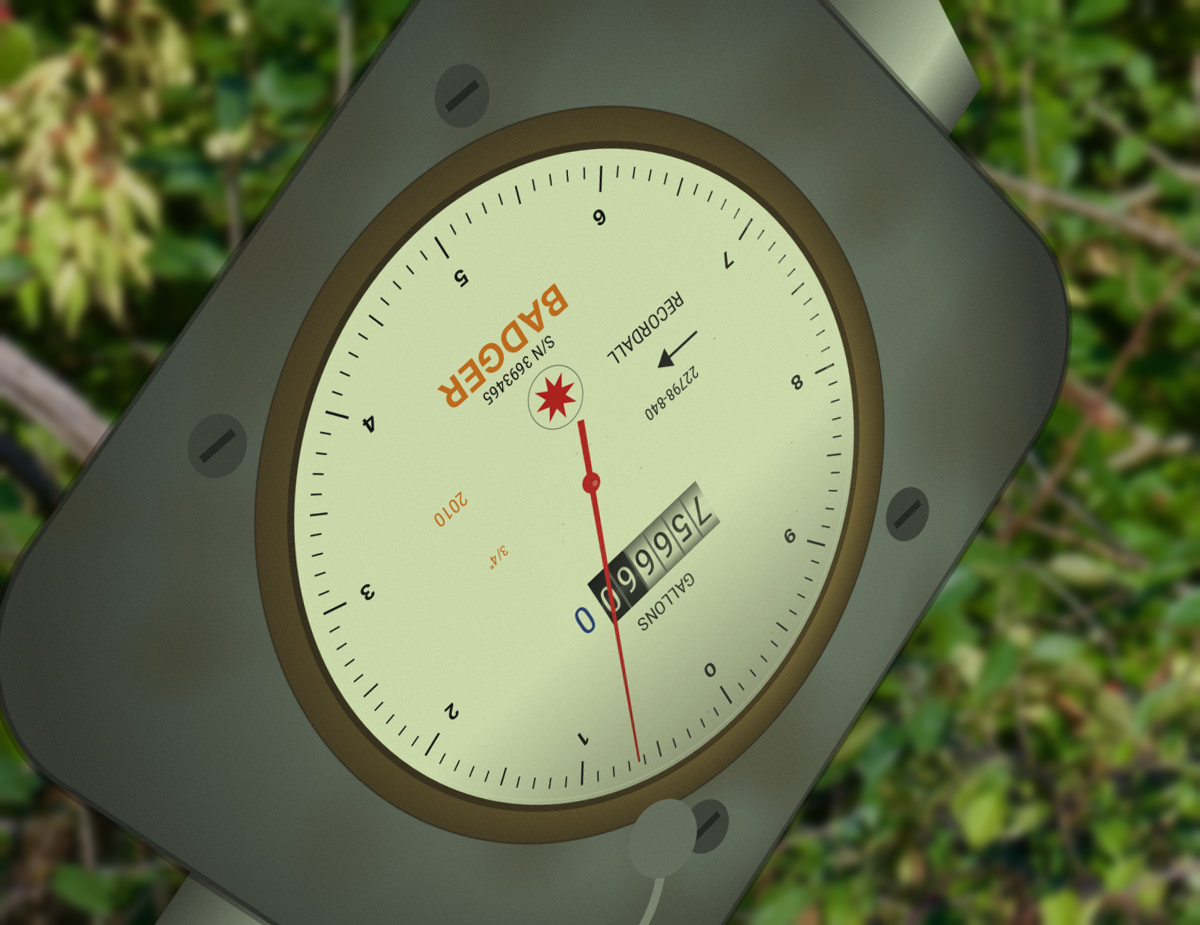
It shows 7566600.6 gal
